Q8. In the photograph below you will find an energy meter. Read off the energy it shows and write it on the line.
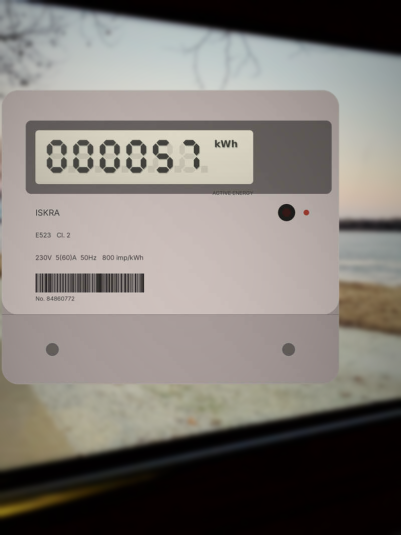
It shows 57 kWh
